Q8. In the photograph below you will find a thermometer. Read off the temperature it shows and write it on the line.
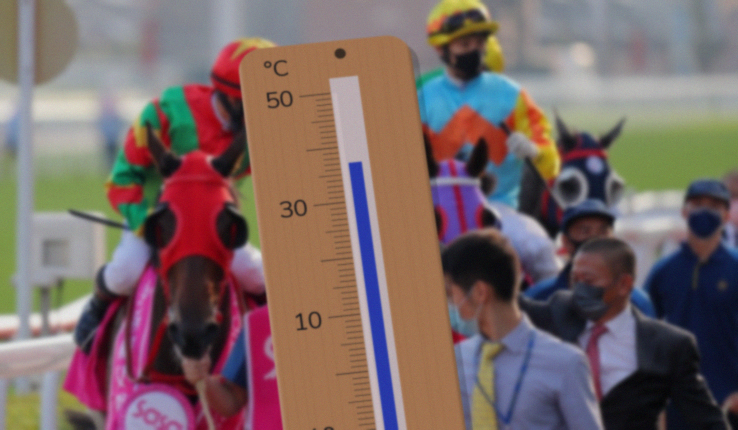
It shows 37 °C
